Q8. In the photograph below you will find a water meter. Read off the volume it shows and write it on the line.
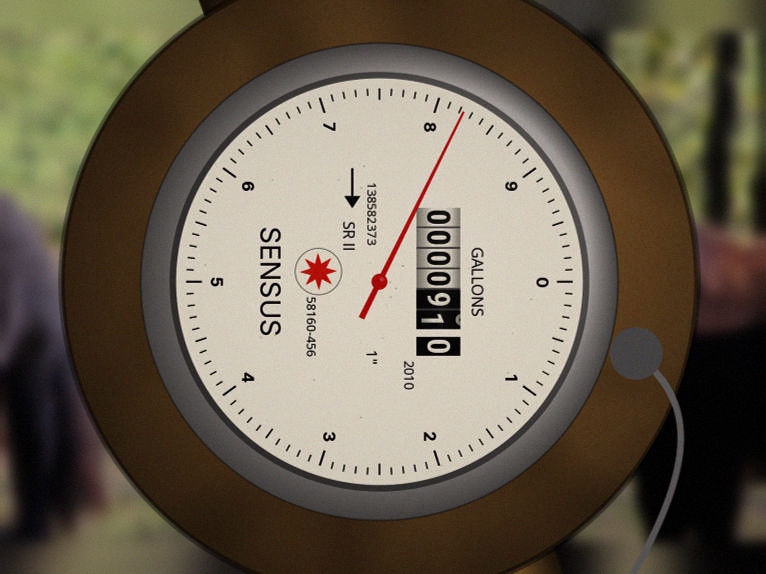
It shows 908.2 gal
